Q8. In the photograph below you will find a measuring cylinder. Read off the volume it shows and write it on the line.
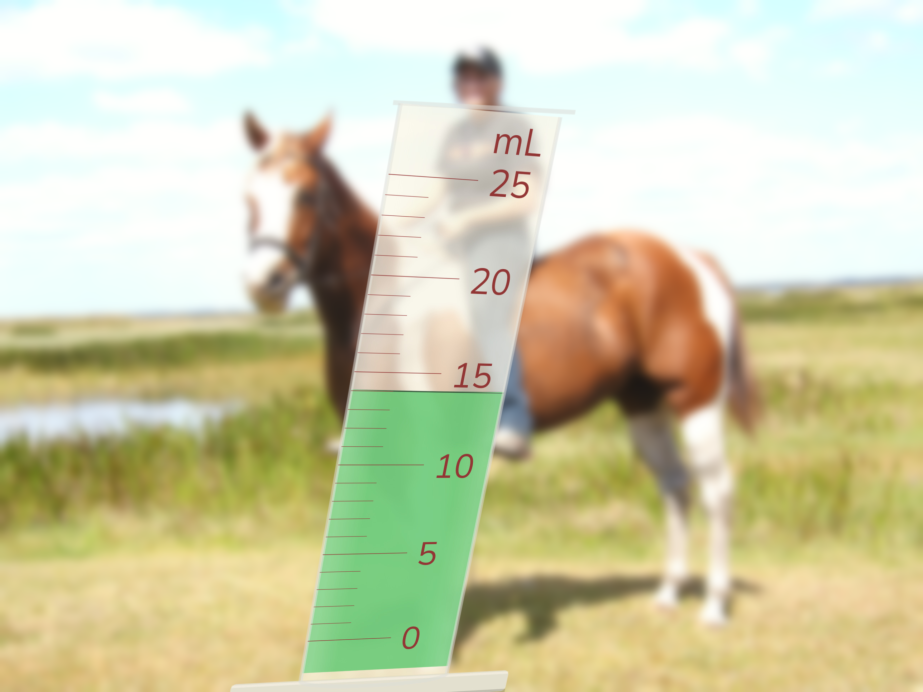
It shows 14 mL
